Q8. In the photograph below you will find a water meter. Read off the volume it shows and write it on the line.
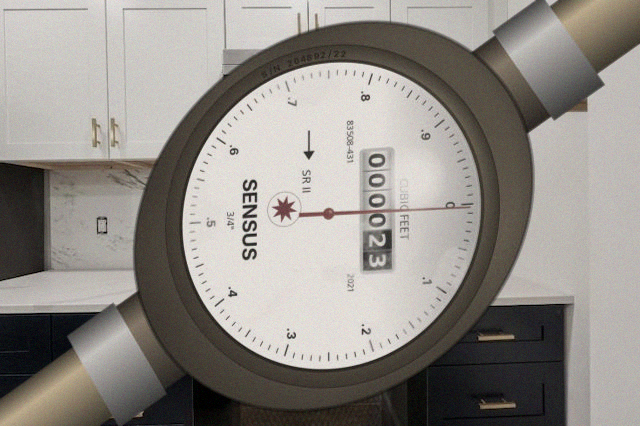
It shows 23.00 ft³
